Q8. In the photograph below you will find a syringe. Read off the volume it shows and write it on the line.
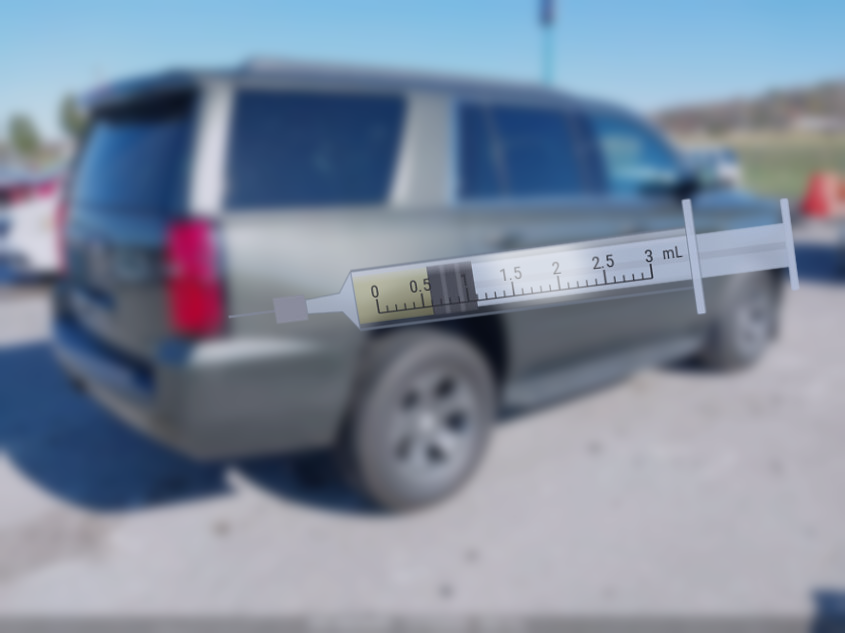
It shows 0.6 mL
